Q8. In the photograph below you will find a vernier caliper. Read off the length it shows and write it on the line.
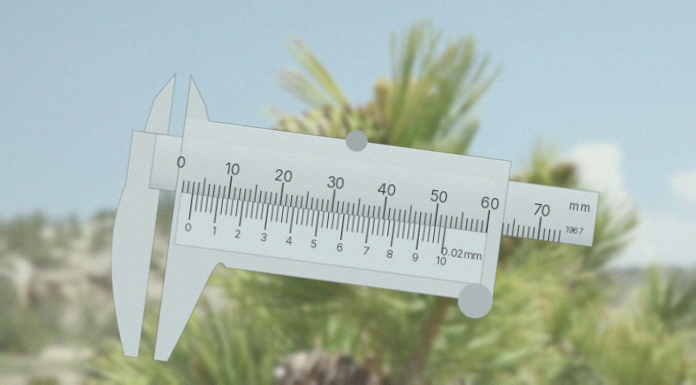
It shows 3.0 mm
